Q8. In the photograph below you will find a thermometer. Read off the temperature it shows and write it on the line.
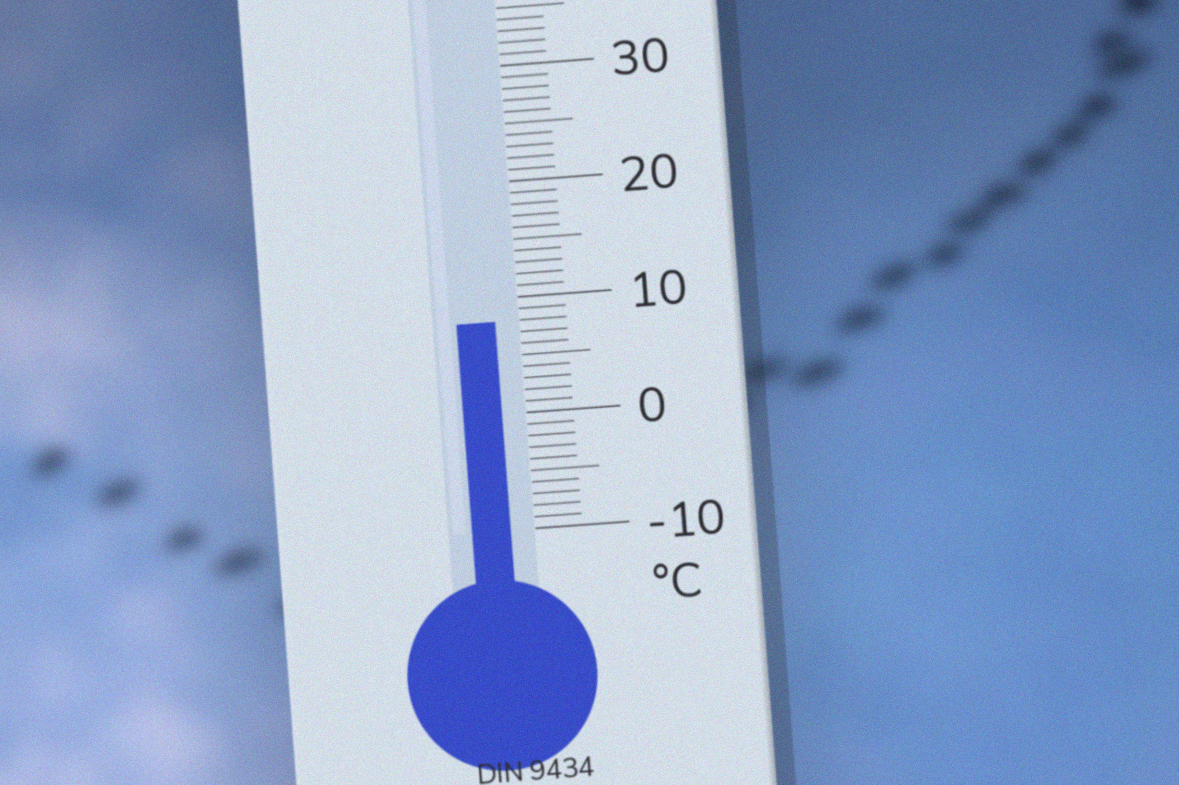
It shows 8 °C
